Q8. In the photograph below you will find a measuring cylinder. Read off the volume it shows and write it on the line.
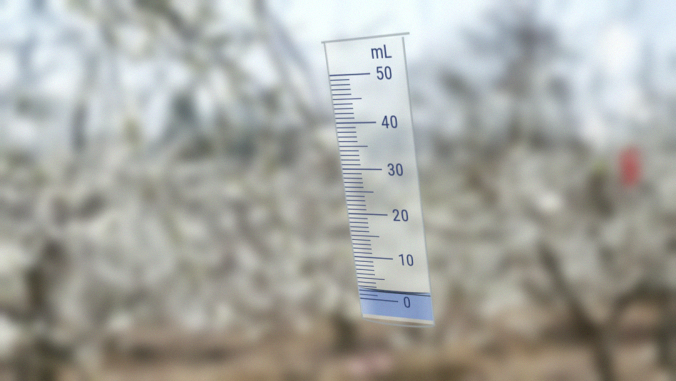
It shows 2 mL
